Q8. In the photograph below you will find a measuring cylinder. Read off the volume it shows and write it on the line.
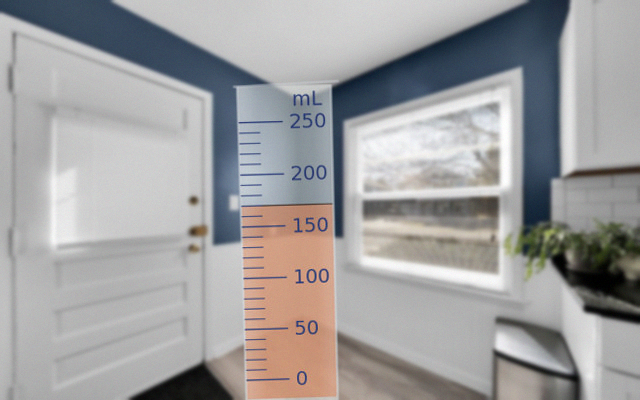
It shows 170 mL
